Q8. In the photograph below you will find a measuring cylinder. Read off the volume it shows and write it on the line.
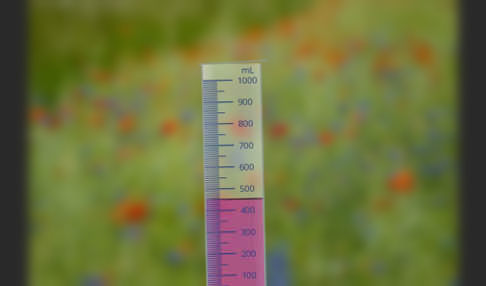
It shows 450 mL
